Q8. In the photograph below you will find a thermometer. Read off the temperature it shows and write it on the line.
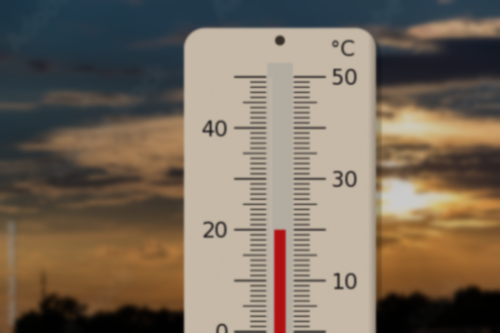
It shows 20 °C
